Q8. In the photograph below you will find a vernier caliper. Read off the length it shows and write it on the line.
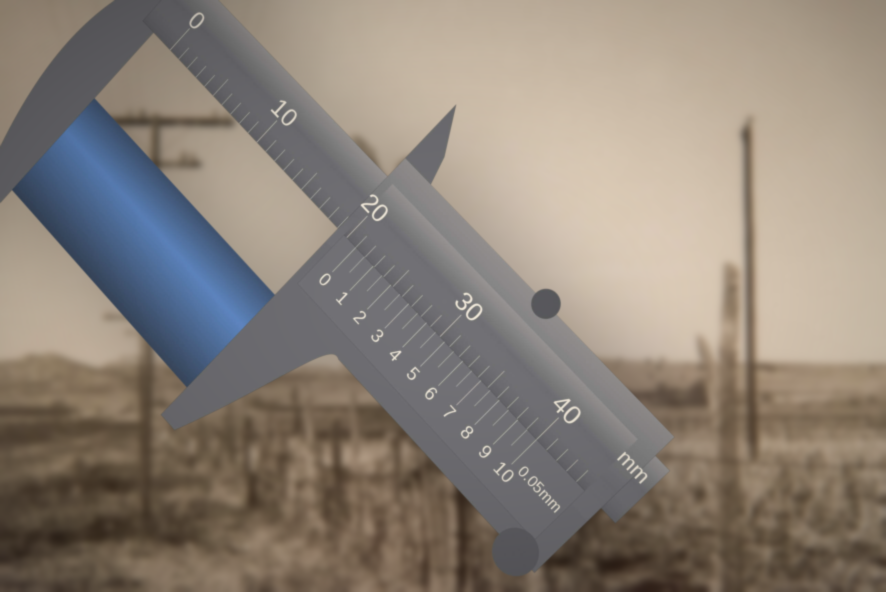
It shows 21.0 mm
